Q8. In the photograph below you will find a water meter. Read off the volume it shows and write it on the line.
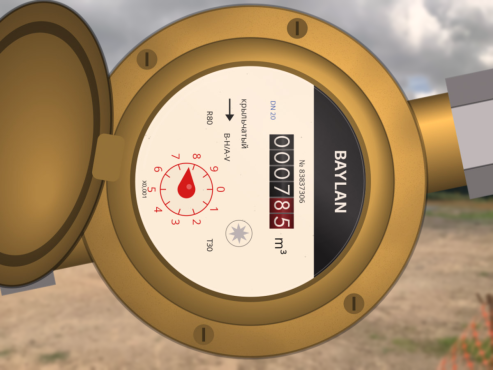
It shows 7.857 m³
